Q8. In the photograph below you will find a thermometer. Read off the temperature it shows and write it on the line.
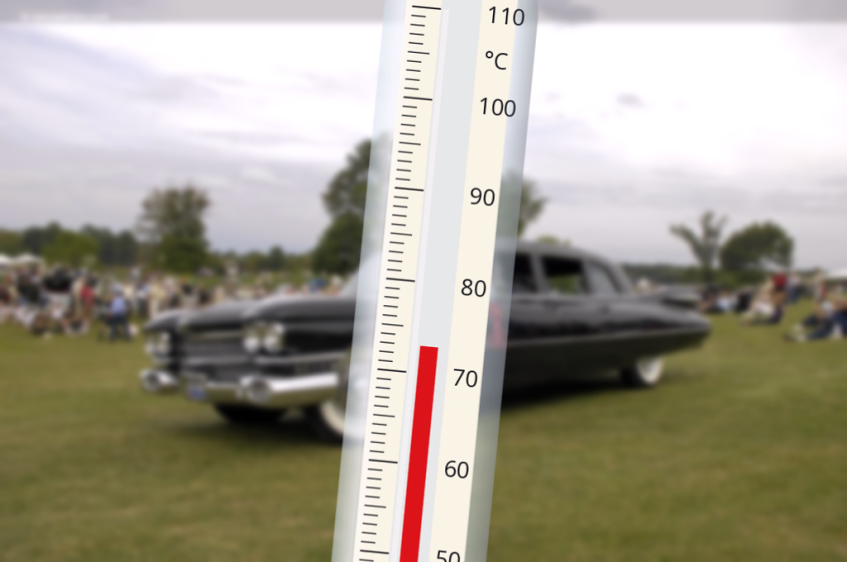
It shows 73 °C
